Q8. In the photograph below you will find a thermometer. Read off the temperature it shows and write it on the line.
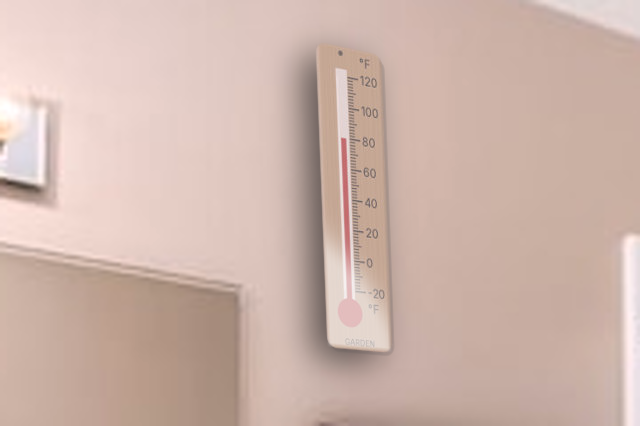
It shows 80 °F
